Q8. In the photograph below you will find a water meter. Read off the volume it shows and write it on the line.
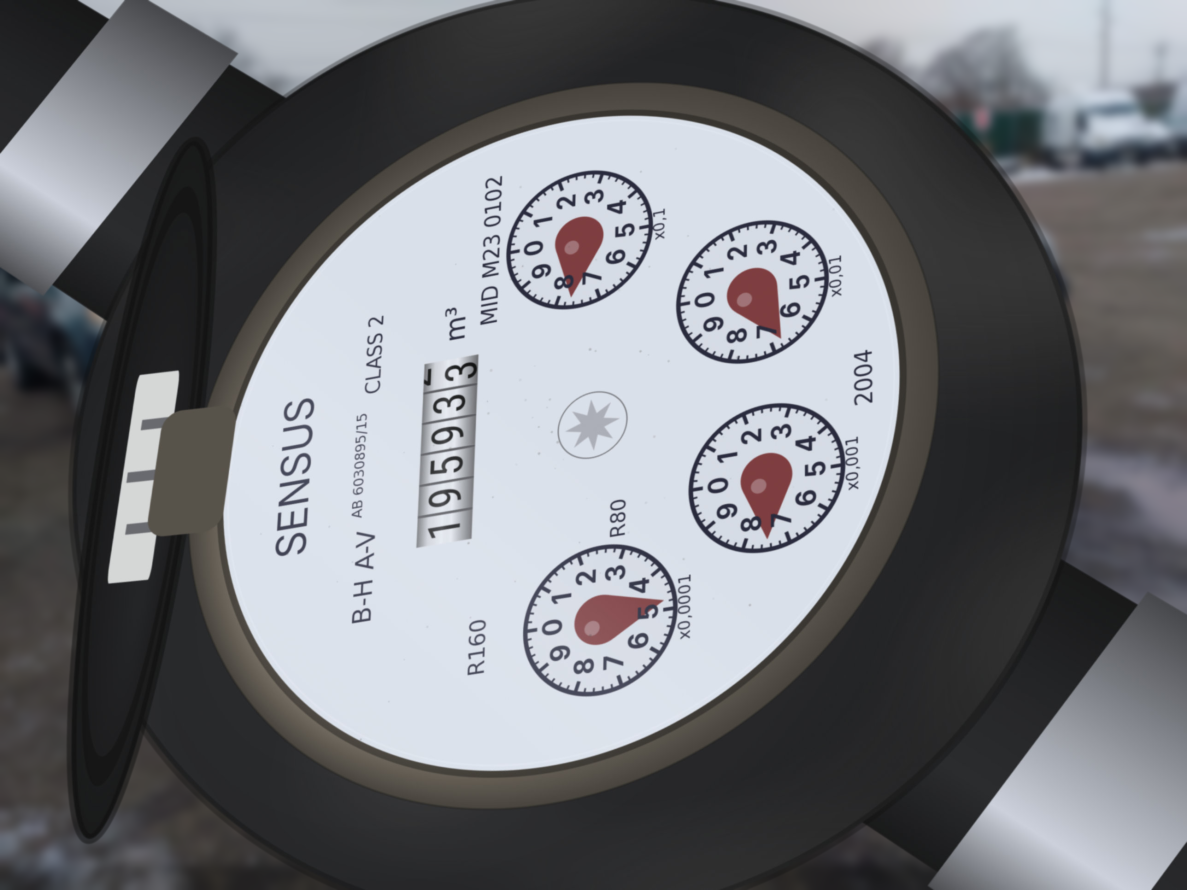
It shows 195932.7674 m³
